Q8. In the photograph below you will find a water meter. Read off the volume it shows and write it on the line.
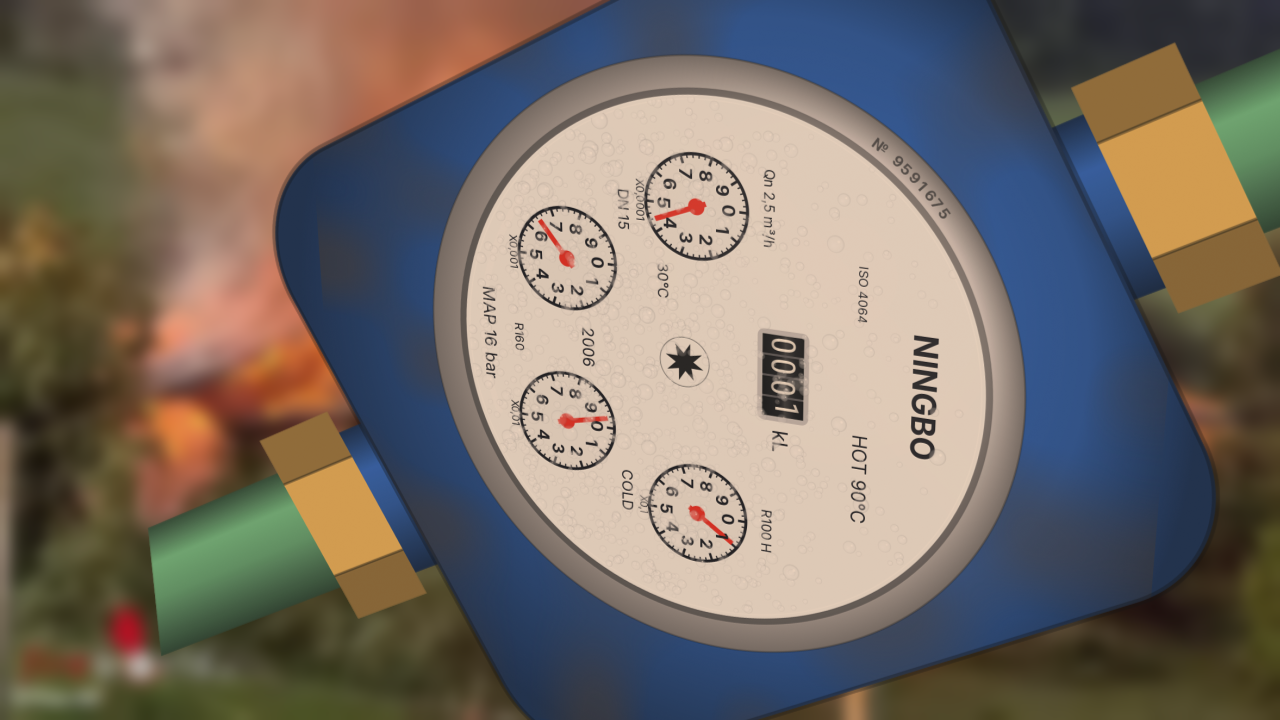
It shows 1.0964 kL
